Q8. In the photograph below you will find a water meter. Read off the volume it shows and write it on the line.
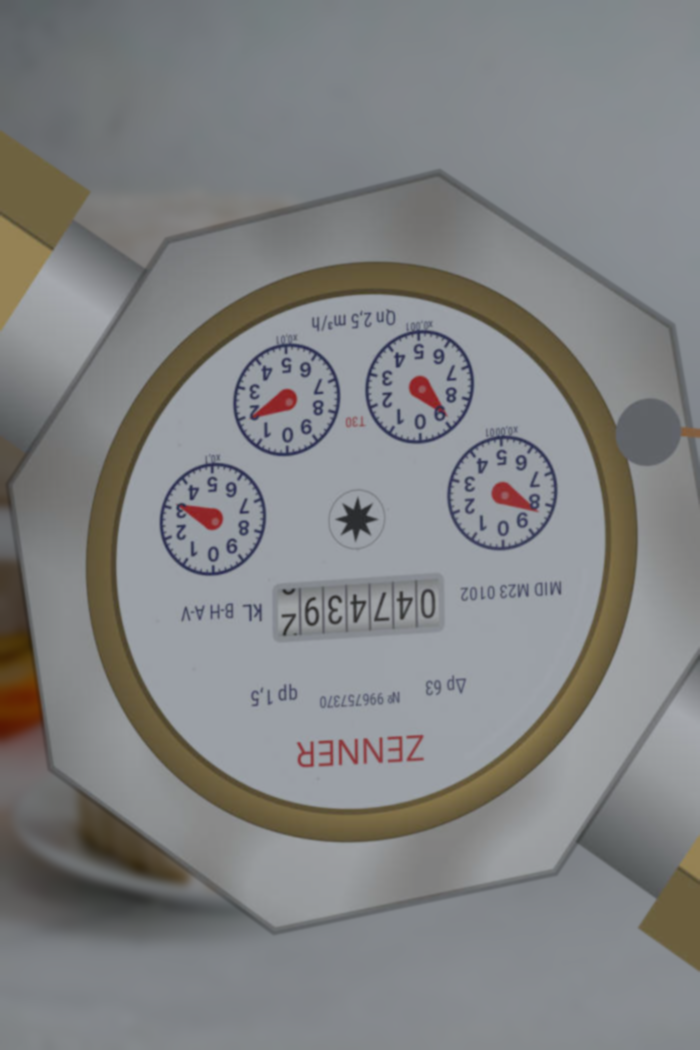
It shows 474392.3188 kL
